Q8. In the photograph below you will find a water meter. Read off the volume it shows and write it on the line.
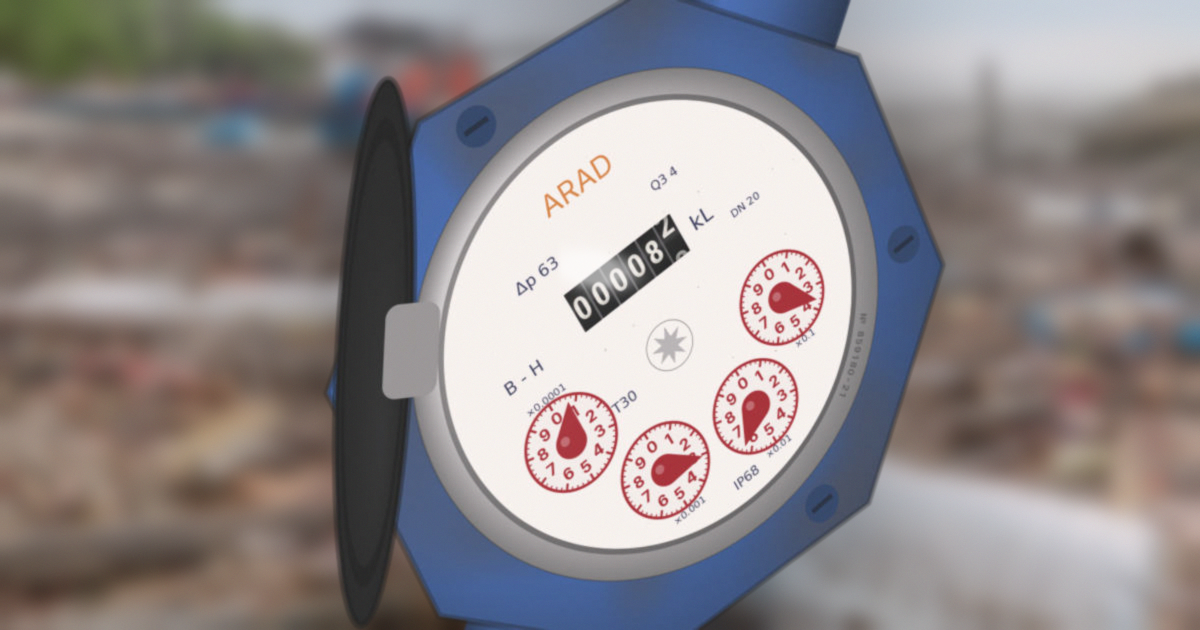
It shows 82.3630 kL
